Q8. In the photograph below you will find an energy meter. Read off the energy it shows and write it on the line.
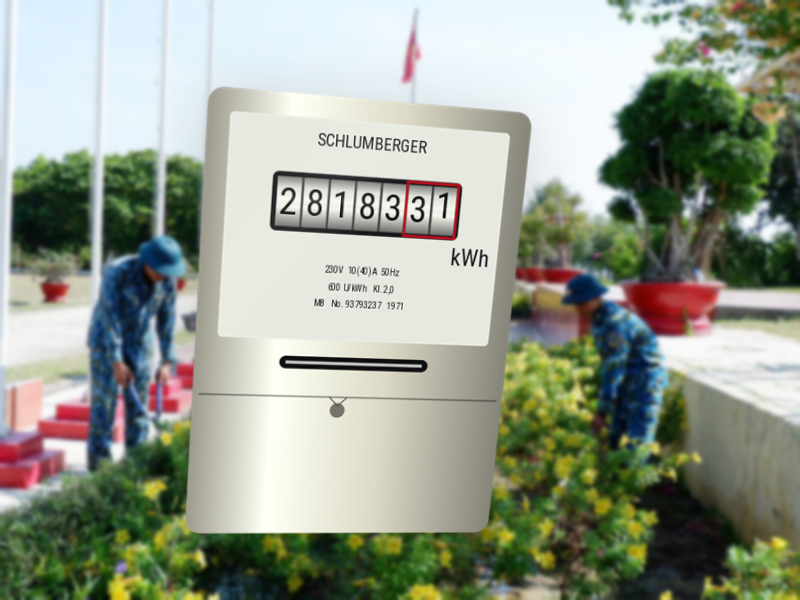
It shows 28183.31 kWh
